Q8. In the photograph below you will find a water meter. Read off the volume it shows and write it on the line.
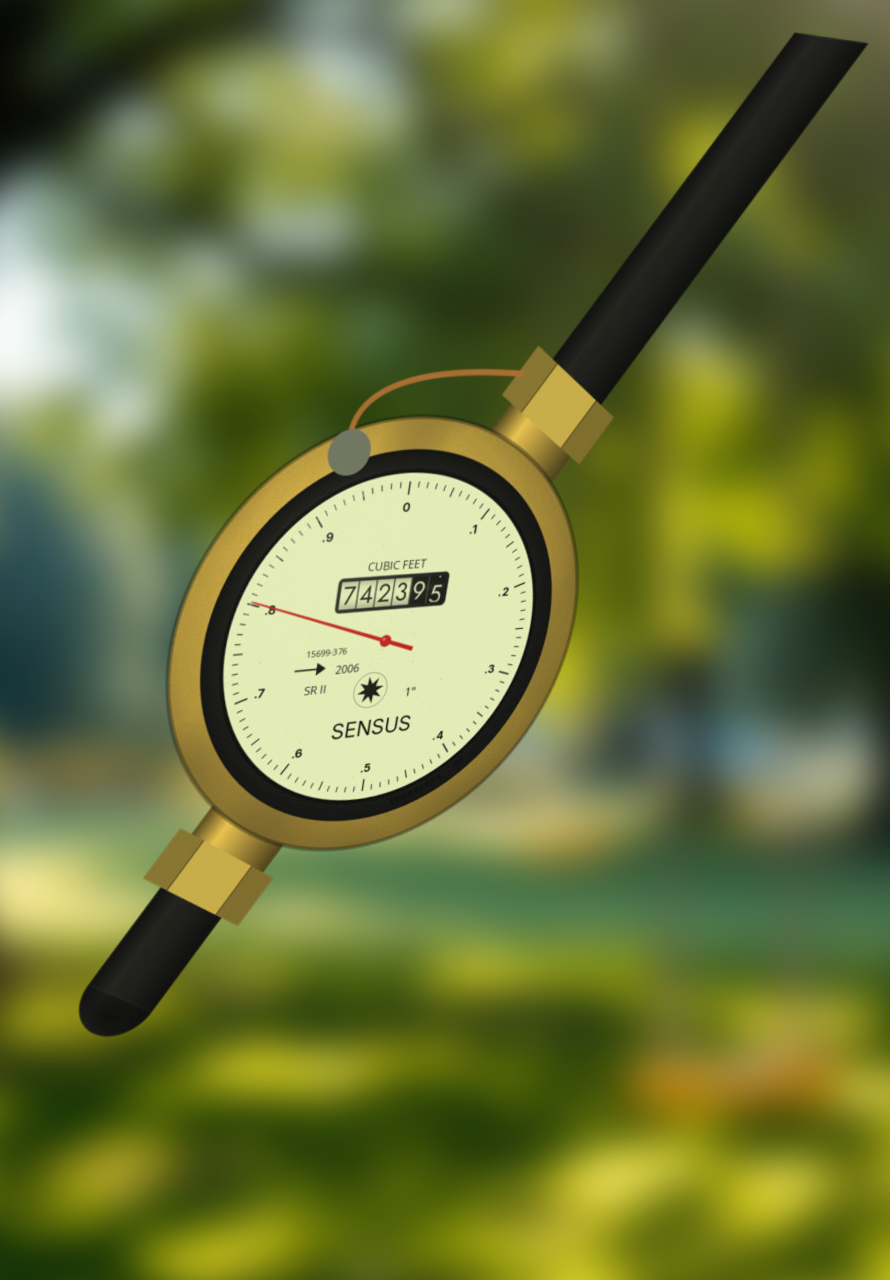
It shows 742394.80 ft³
